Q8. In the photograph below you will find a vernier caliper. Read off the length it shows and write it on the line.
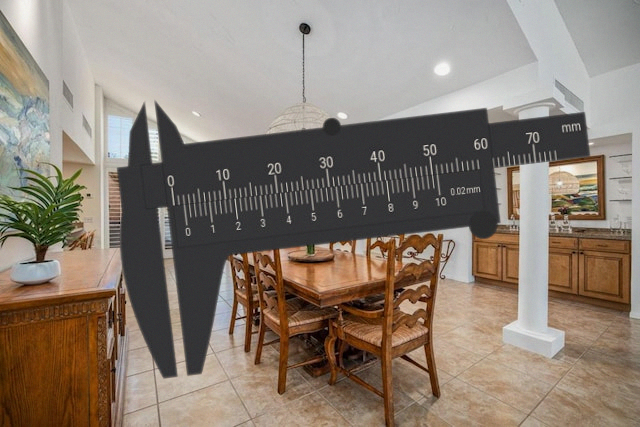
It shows 2.0 mm
